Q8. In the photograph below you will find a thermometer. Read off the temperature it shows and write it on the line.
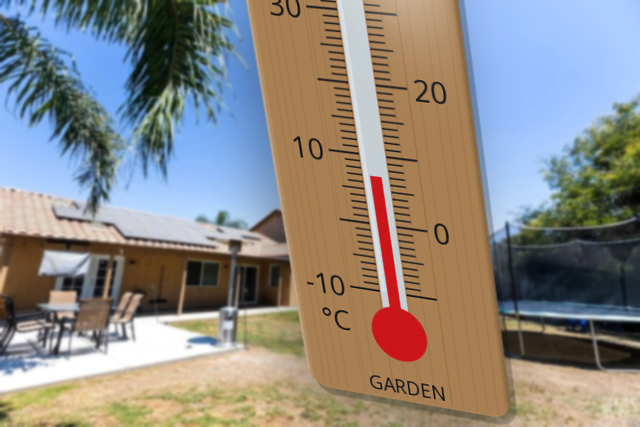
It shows 7 °C
